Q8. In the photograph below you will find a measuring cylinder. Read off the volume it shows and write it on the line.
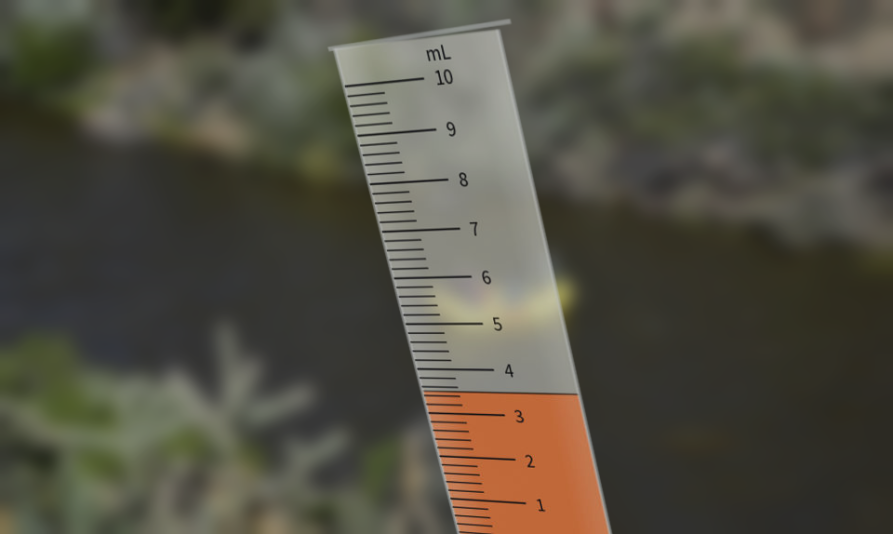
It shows 3.5 mL
